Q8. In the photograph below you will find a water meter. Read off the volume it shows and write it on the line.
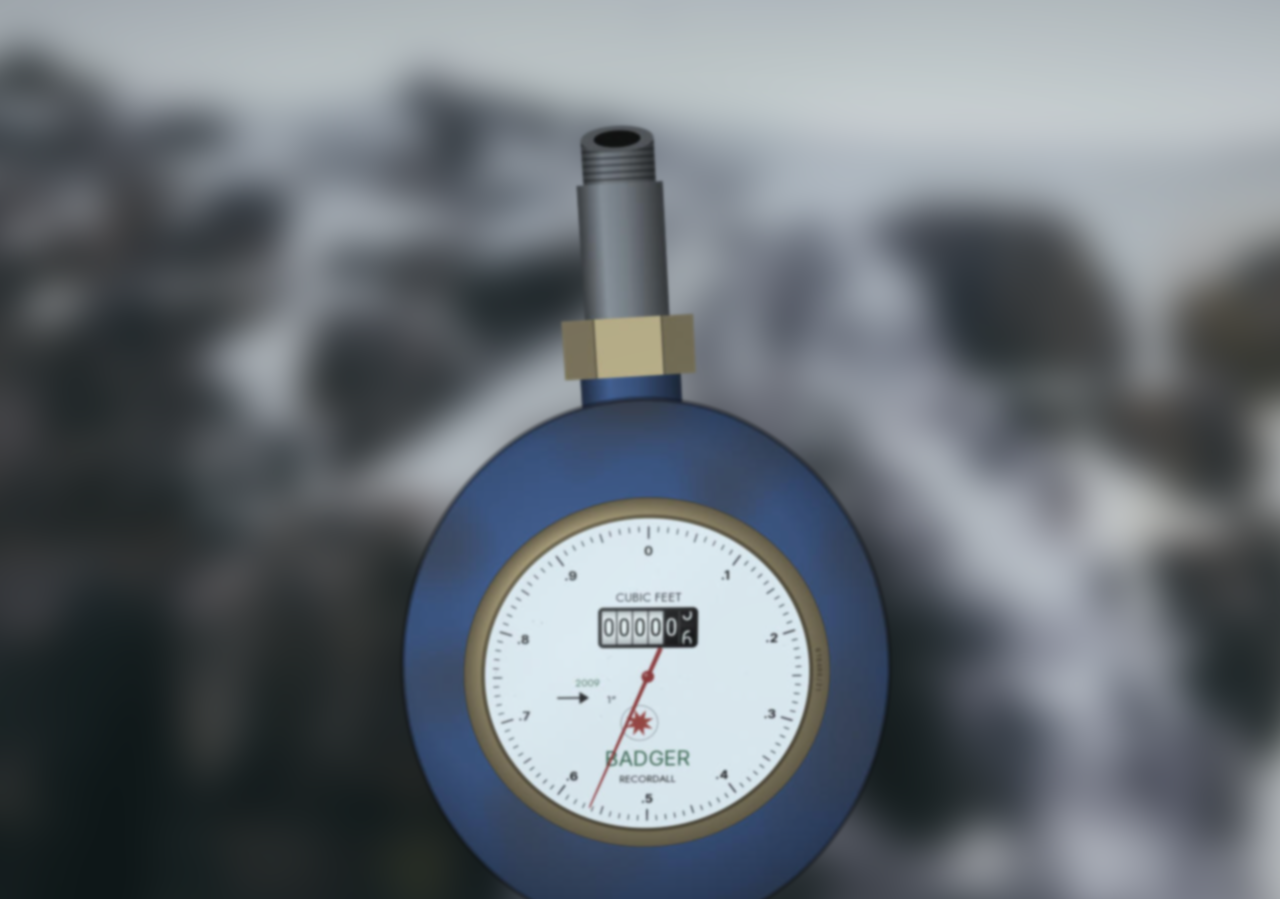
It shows 5.56 ft³
